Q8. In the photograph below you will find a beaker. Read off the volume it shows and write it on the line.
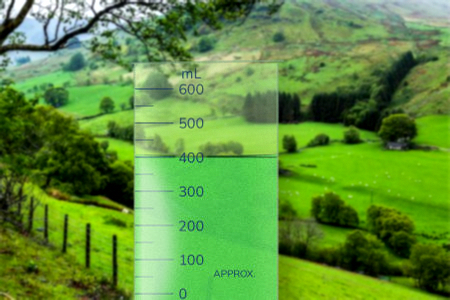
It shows 400 mL
